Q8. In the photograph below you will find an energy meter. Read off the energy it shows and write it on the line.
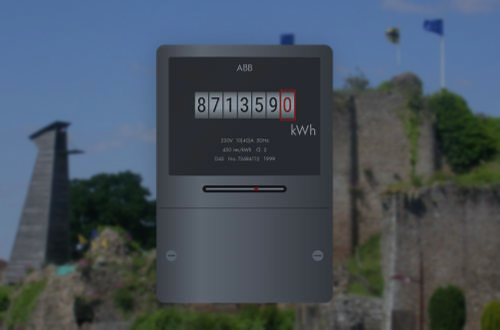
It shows 871359.0 kWh
